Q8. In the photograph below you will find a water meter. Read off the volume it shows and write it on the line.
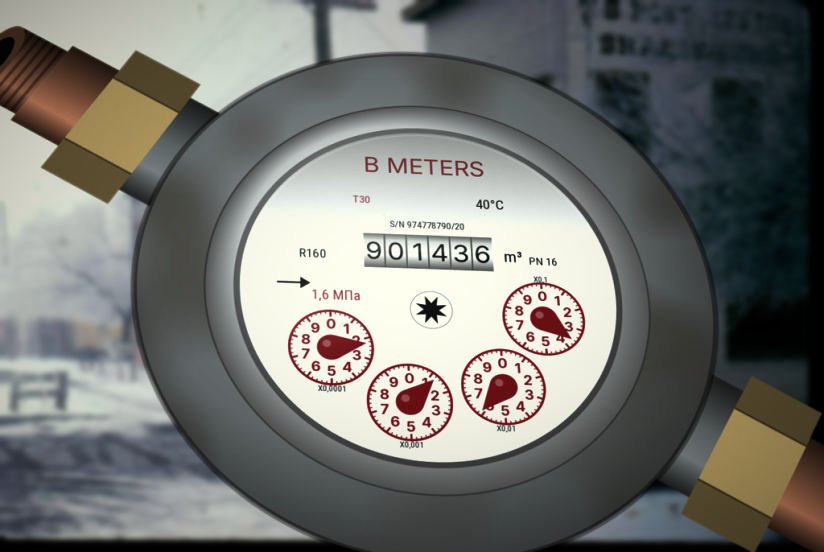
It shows 901436.3612 m³
